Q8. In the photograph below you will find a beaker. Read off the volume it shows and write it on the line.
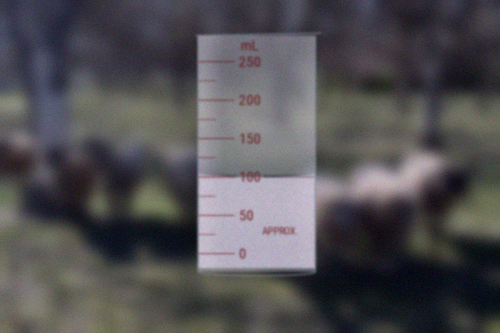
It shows 100 mL
